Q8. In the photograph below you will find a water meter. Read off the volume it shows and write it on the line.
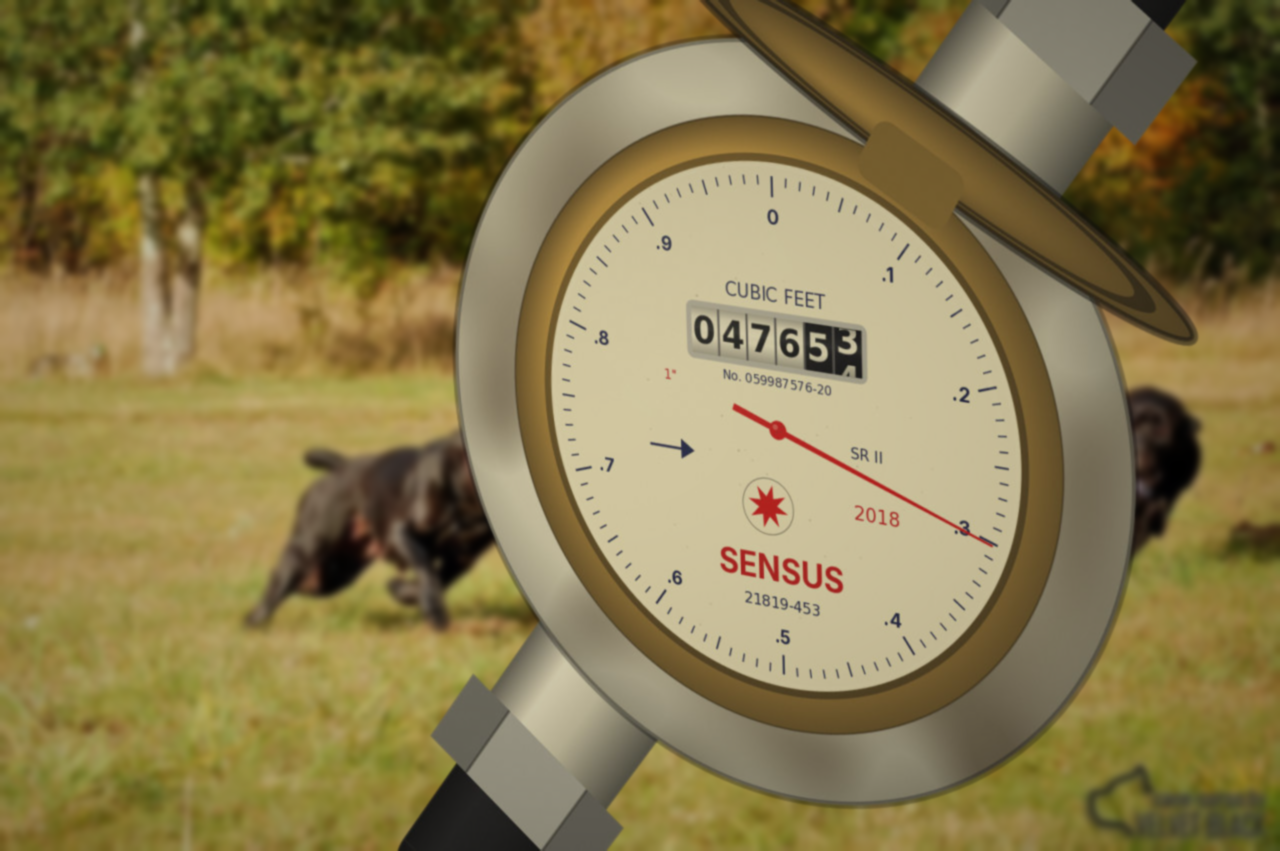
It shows 47653.30 ft³
